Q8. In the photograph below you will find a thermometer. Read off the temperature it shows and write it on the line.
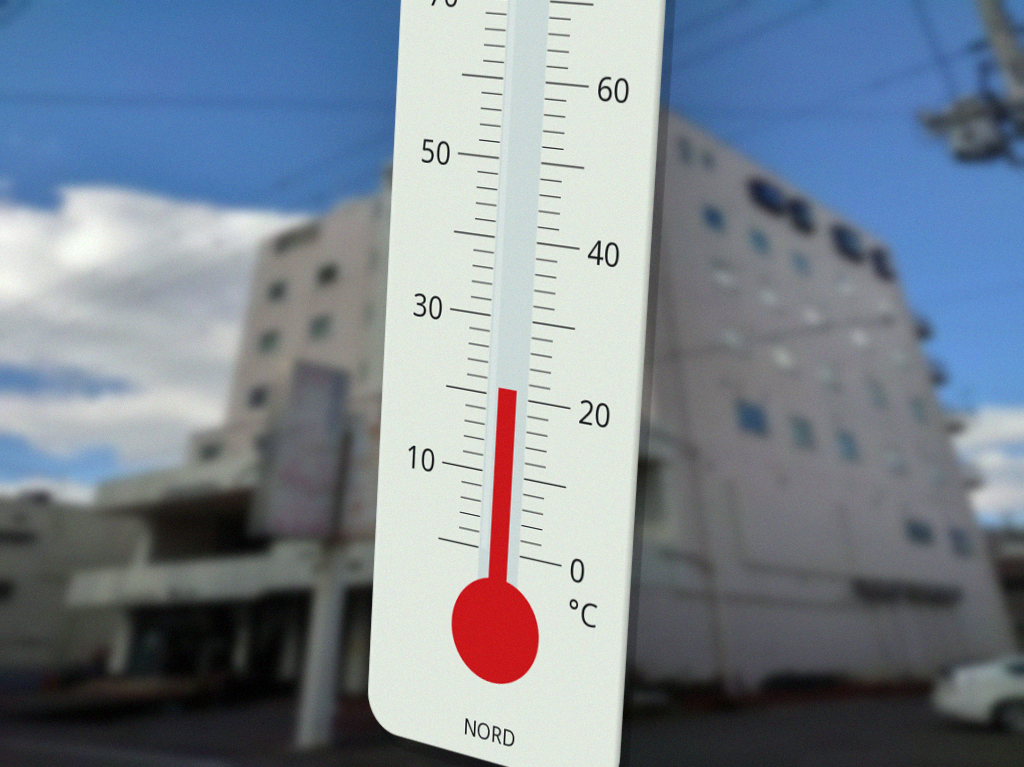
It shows 21 °C
